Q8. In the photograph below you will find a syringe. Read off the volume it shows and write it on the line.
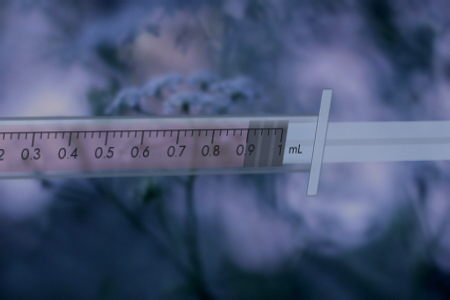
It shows 0.9 mL
